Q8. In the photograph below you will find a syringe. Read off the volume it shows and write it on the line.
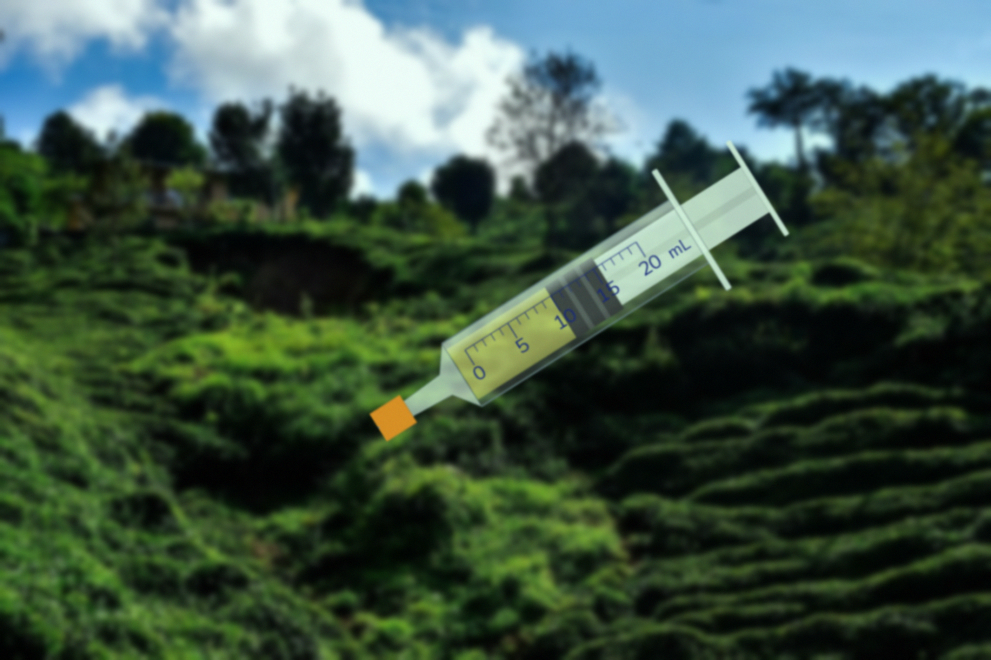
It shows 10 mL
